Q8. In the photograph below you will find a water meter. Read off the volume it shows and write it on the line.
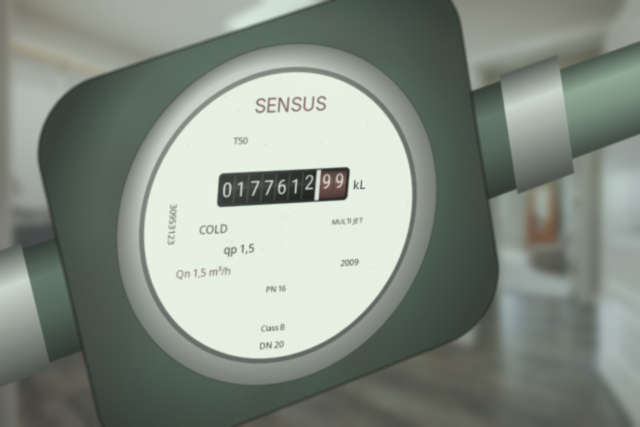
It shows 177612.99 kL
